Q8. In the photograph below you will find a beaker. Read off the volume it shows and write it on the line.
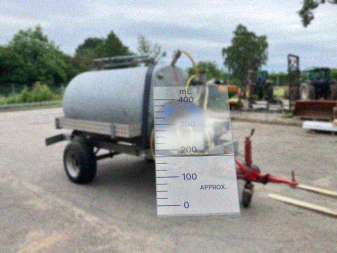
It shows 175 mL
